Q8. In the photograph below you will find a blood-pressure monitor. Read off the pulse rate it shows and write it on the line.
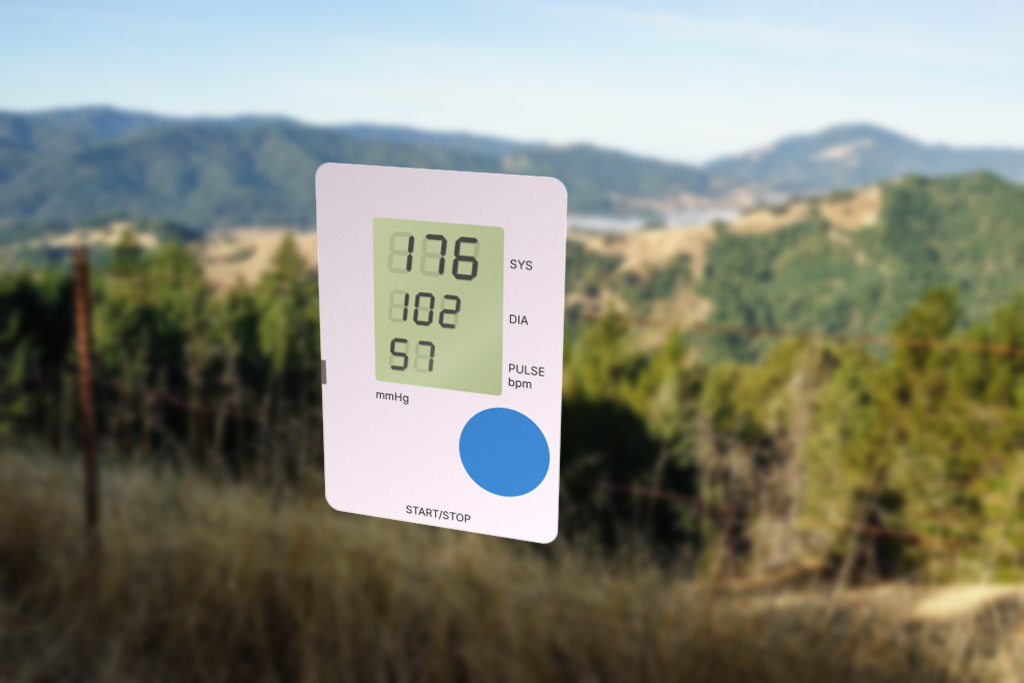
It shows 57 bpm
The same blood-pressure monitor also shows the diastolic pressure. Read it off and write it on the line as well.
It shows 102 mmHg
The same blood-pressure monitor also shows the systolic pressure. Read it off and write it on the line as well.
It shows 176 mmHg
